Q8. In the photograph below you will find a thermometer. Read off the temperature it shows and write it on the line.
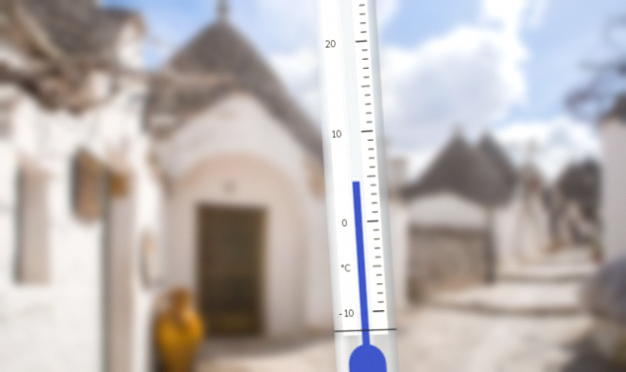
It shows 4.5 °C
